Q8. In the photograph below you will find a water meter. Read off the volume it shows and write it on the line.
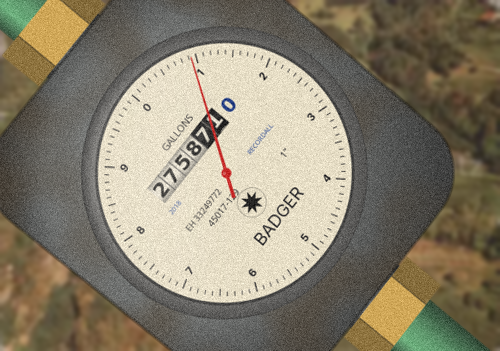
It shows 2758710.9 gal
